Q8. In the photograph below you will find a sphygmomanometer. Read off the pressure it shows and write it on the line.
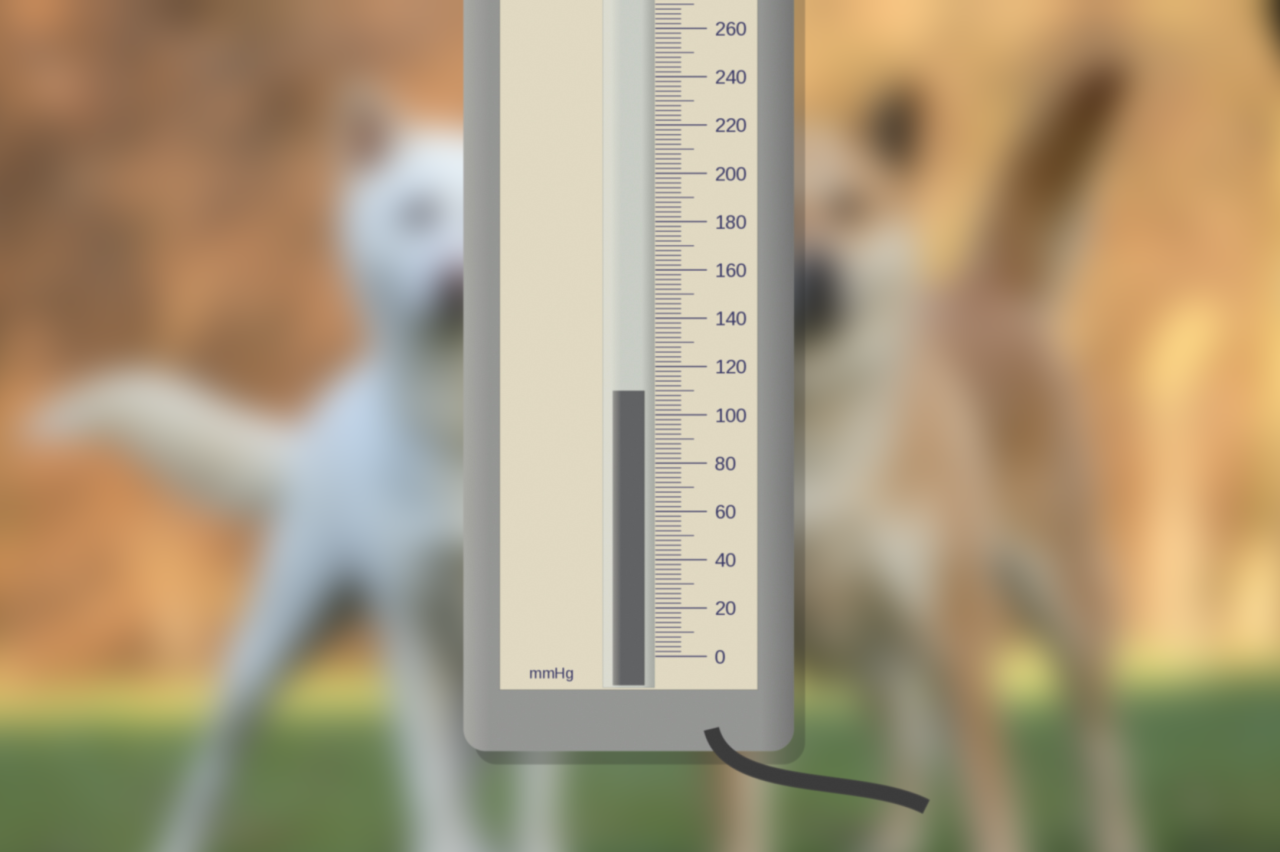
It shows 110 mmHg
